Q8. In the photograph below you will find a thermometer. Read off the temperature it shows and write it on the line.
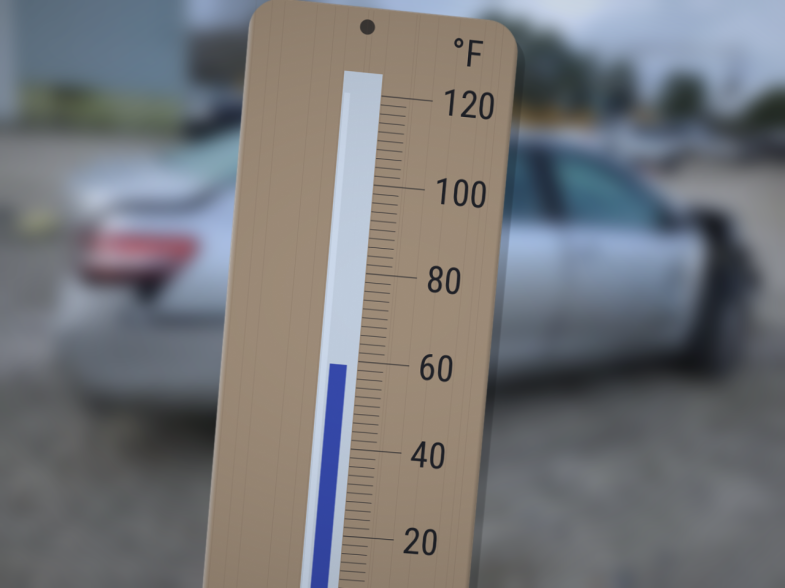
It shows 59 °F
